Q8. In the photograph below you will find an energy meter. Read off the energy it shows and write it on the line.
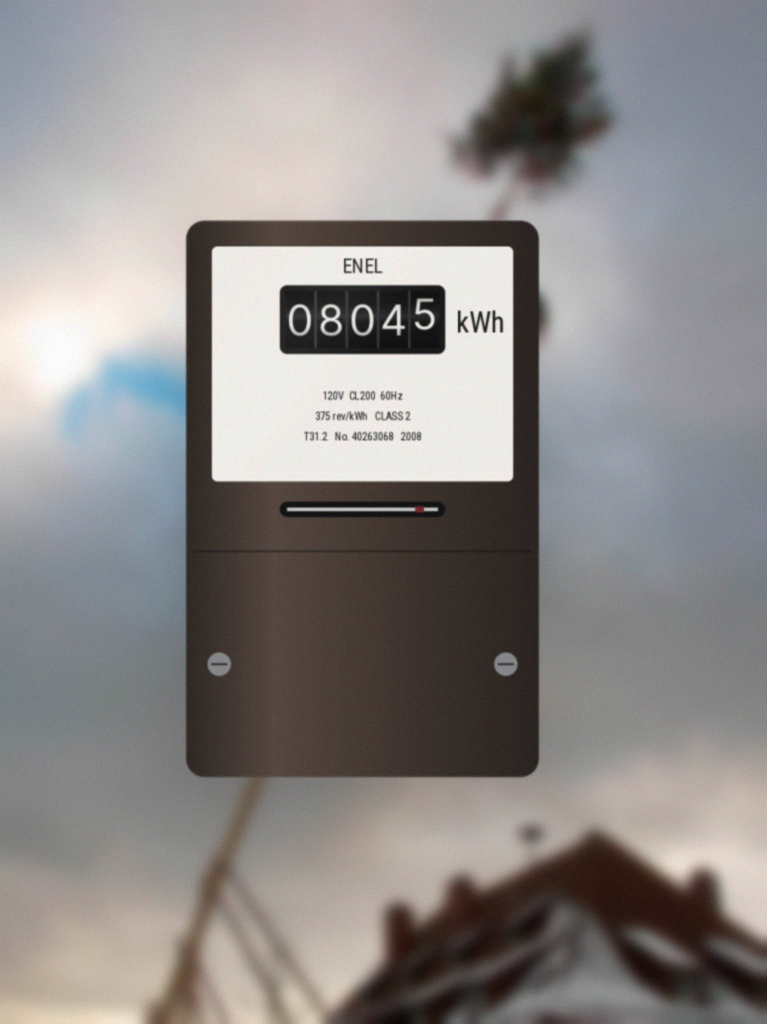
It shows 8045 kWh
